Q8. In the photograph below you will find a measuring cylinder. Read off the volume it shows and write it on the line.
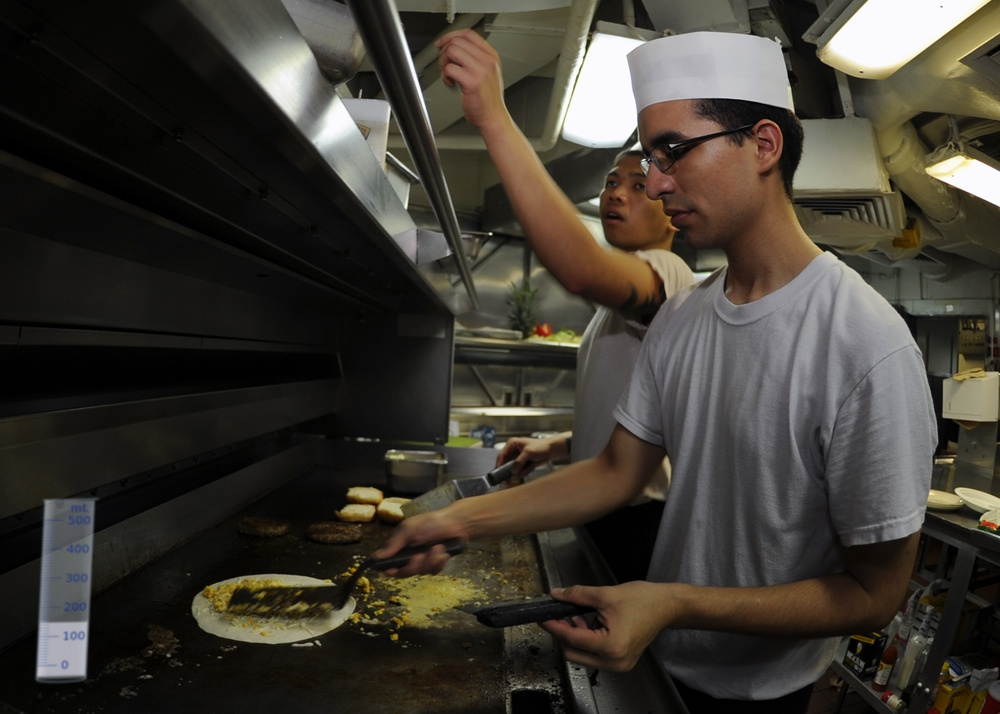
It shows 150 mL
